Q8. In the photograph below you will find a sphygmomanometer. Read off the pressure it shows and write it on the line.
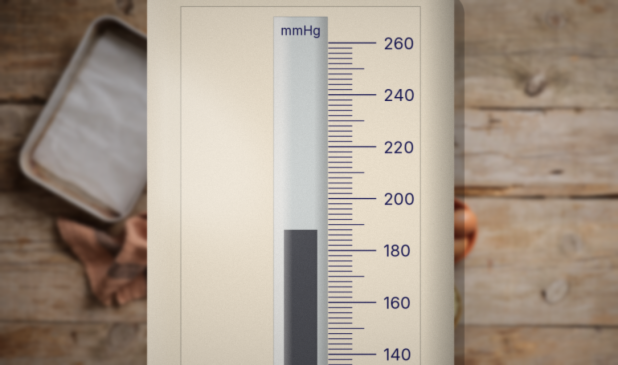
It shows 188 mmHg
